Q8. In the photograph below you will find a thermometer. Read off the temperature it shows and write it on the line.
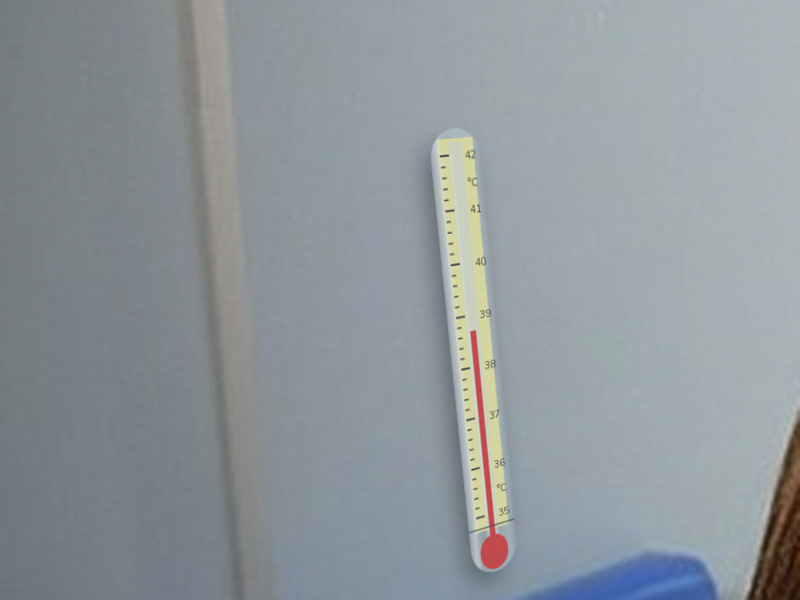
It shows 38.7 °C
